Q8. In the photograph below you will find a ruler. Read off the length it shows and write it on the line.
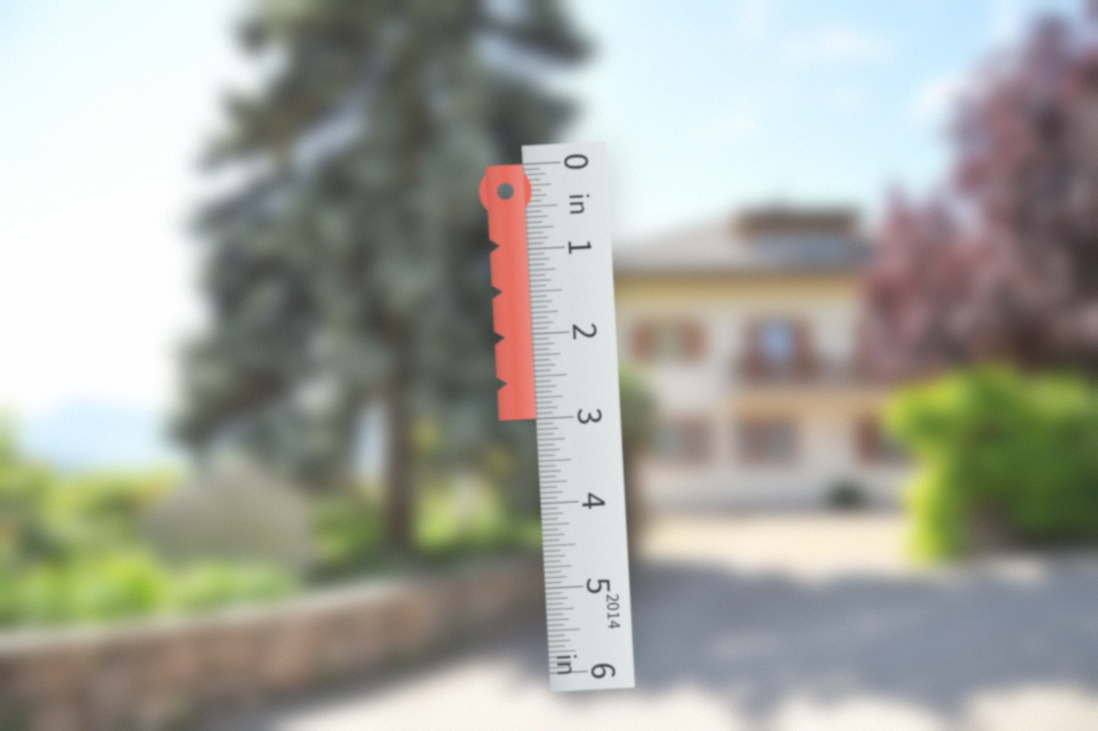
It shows 3 in
